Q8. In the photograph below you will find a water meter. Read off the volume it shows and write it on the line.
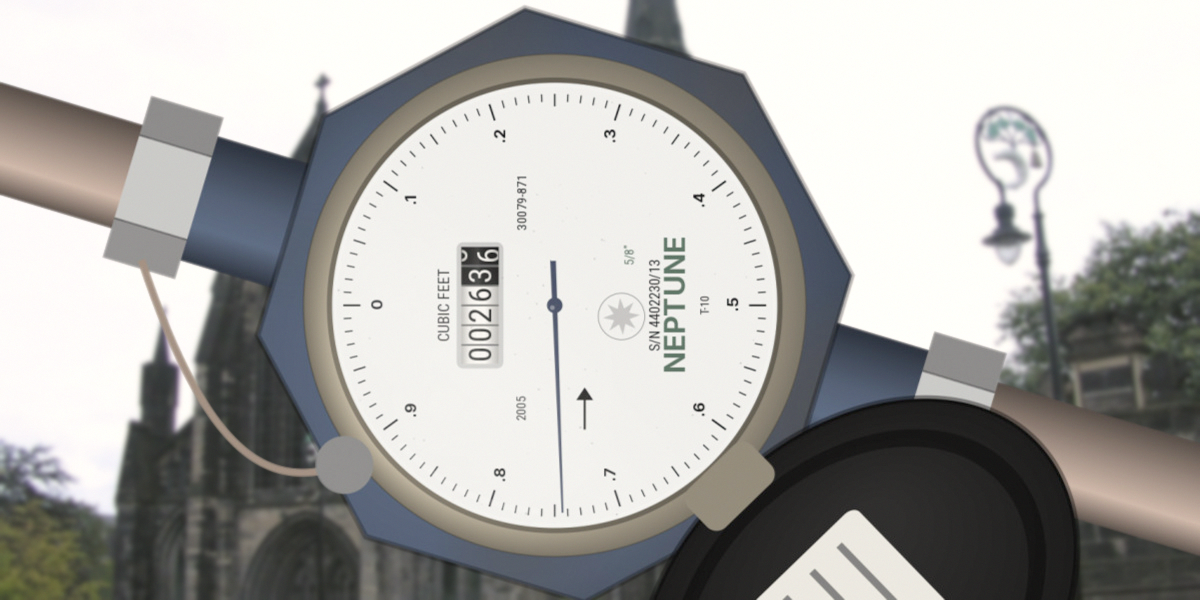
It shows 2635.74 ft³
